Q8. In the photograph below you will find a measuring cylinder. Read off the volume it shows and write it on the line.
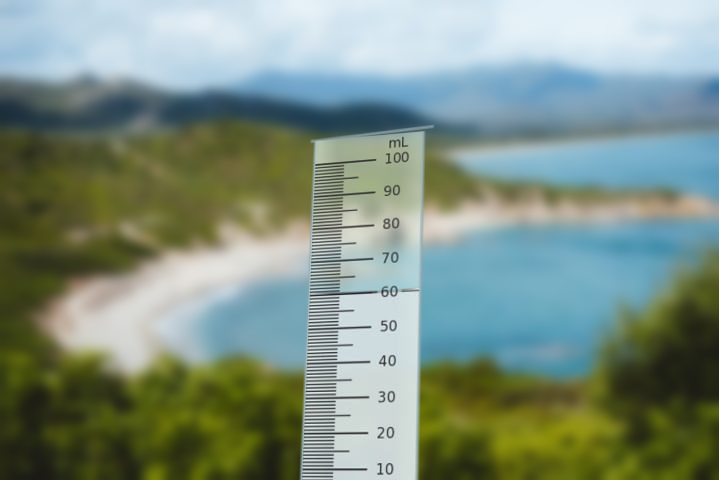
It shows 60 mL
